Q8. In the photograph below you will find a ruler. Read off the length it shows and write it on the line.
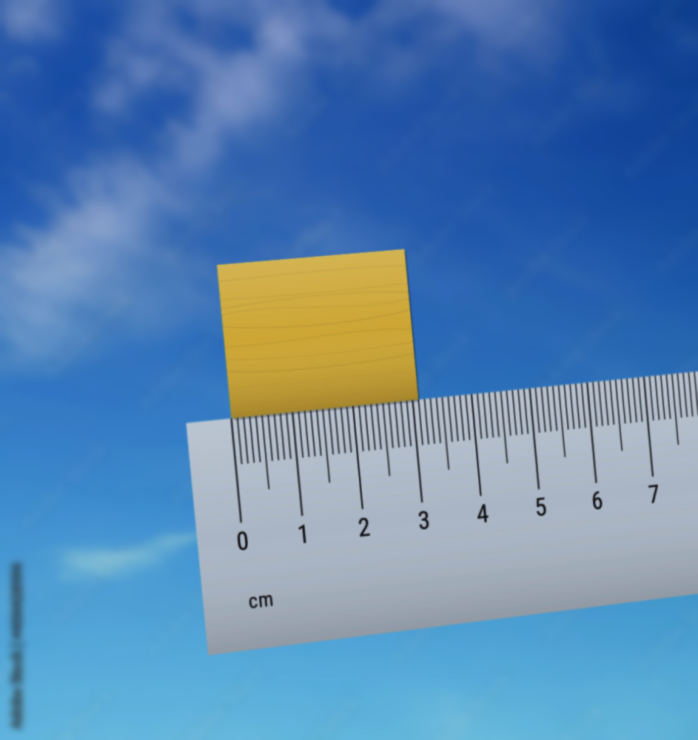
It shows 3.1 cm
